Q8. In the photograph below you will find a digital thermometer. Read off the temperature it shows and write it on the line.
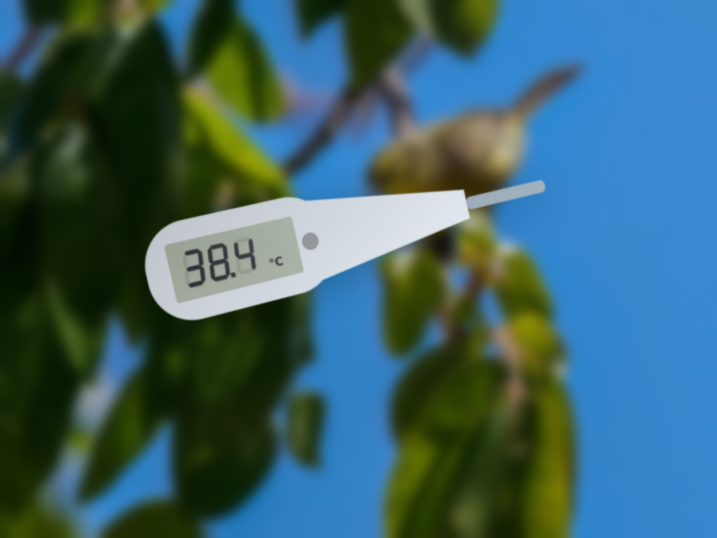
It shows 38.4 °C
